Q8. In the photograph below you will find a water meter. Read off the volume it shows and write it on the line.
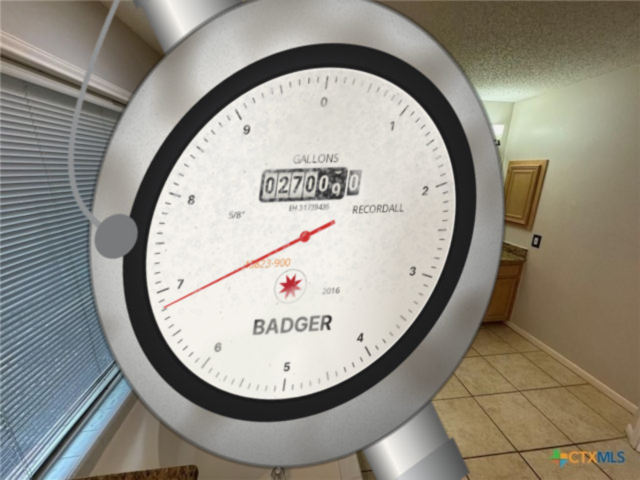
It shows 270086.8 gal
